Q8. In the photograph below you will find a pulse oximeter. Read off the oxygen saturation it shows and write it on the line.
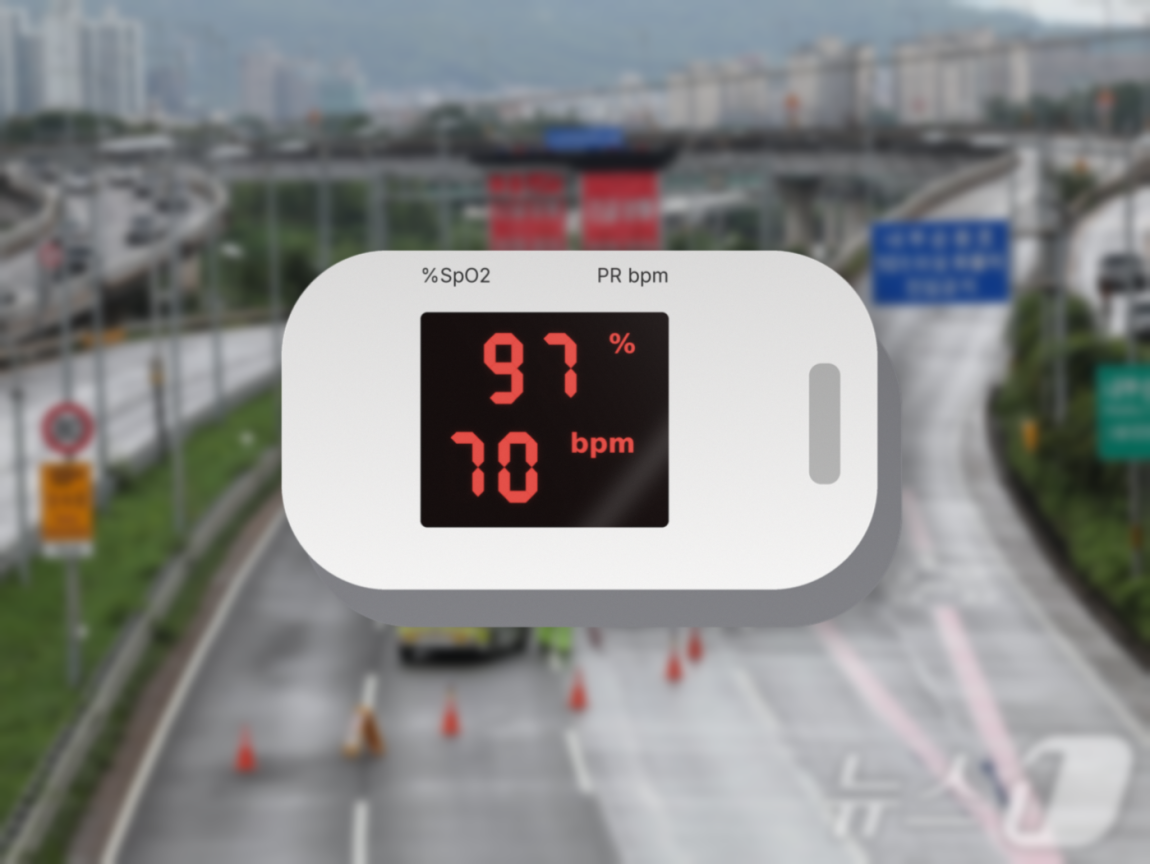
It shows 97 %
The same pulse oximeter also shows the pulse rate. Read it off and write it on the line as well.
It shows 70 bpm
